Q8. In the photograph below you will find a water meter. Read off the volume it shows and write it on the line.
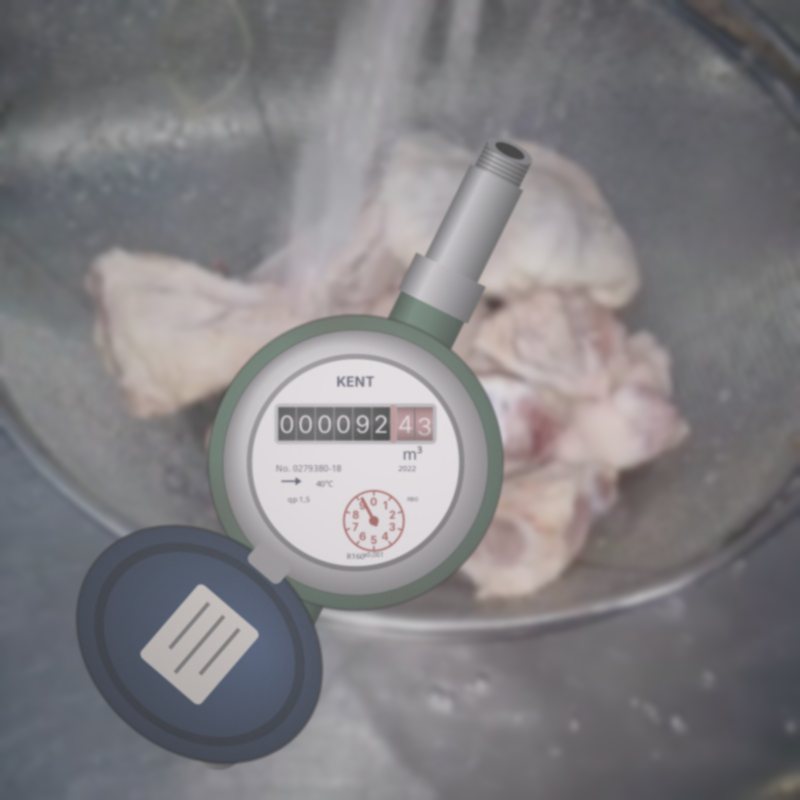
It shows 92.429 m³
